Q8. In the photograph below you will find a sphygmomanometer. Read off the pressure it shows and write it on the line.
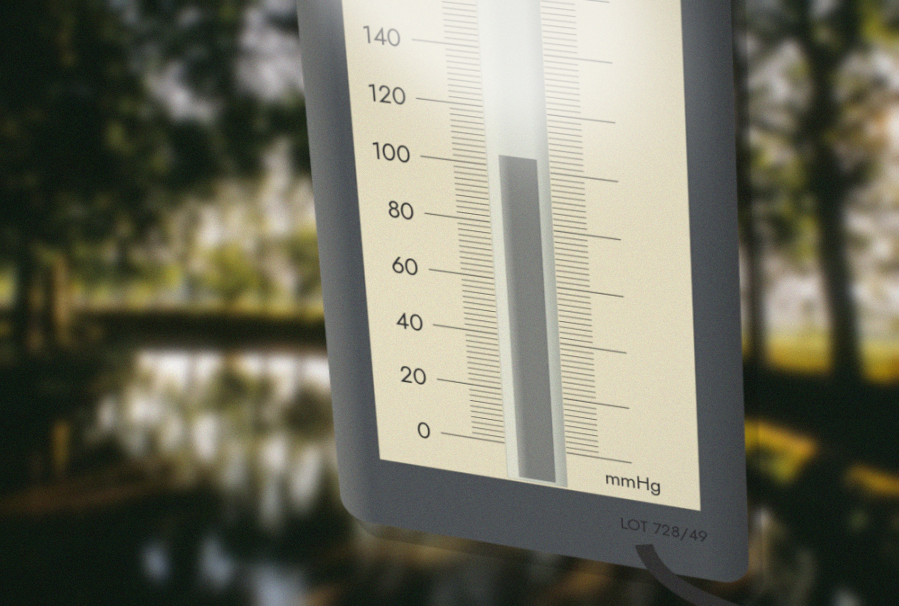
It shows 104 mmHg
